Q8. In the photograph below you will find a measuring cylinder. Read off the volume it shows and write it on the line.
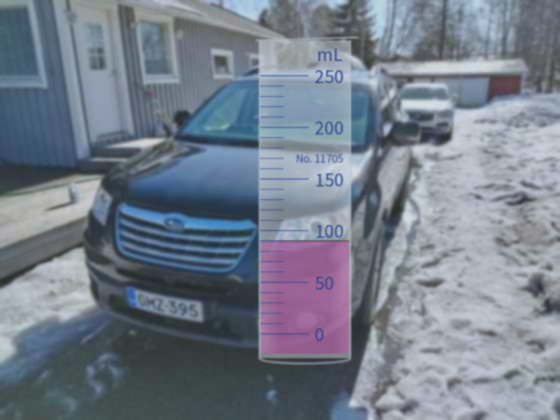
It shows 90 mL
